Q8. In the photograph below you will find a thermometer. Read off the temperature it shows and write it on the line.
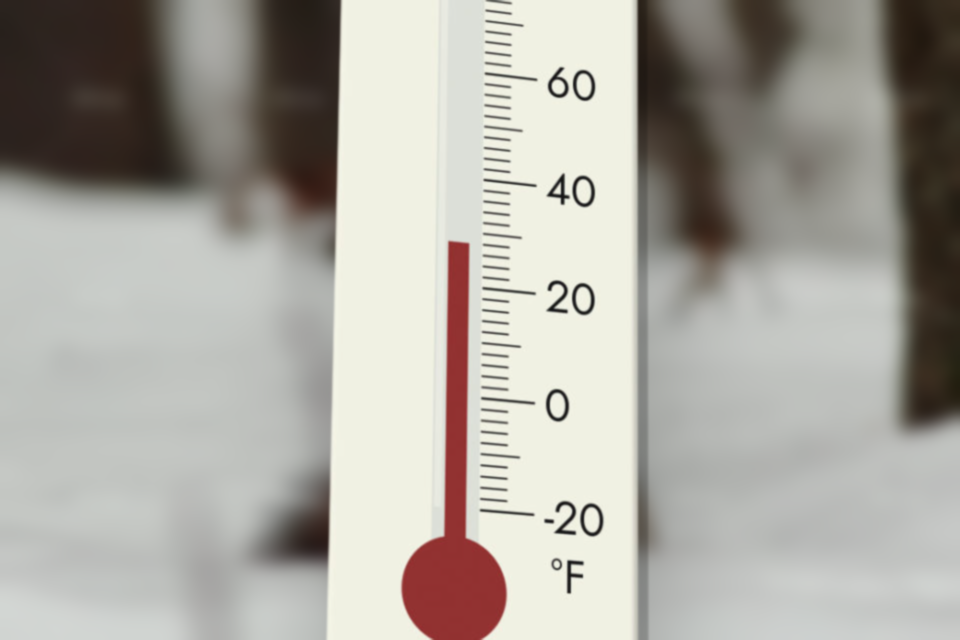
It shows 28 °F
